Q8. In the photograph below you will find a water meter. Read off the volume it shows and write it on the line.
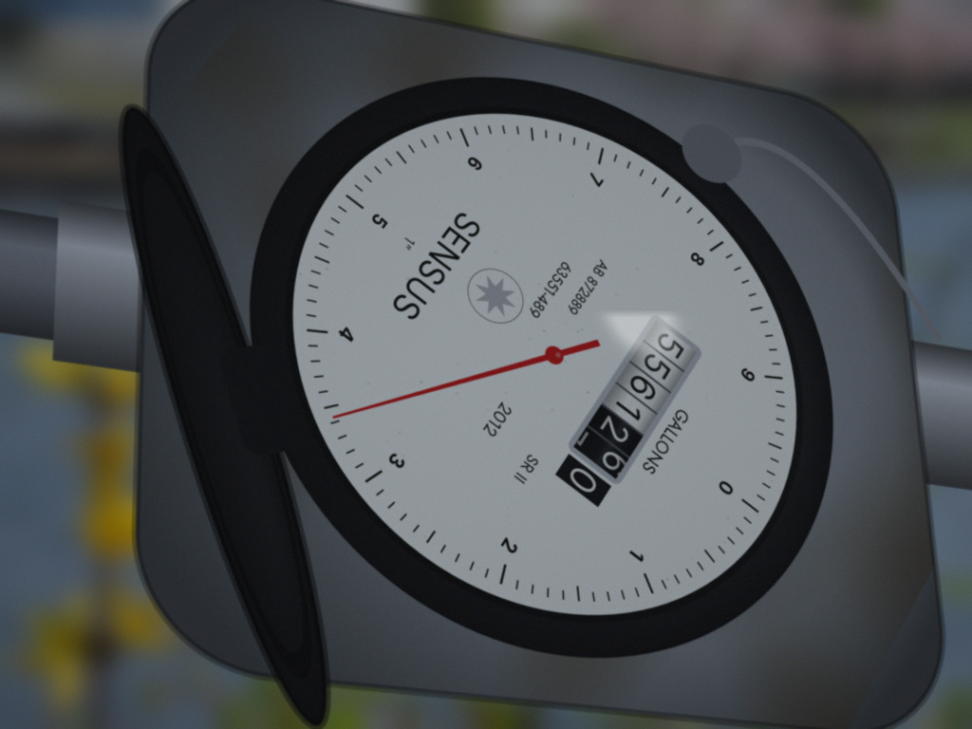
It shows 5561263.4 gal
